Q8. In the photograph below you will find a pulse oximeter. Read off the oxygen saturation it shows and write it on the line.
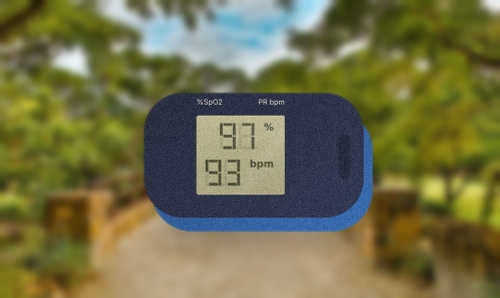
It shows 97 %
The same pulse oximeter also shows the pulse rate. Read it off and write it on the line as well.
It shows 93 bpm
